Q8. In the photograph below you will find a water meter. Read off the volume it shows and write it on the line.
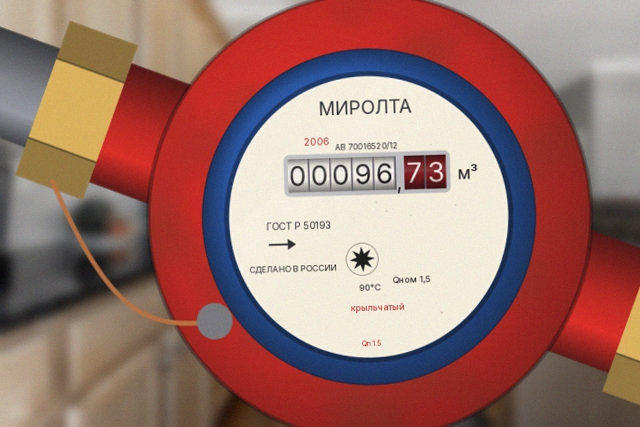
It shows 96.73 m³
